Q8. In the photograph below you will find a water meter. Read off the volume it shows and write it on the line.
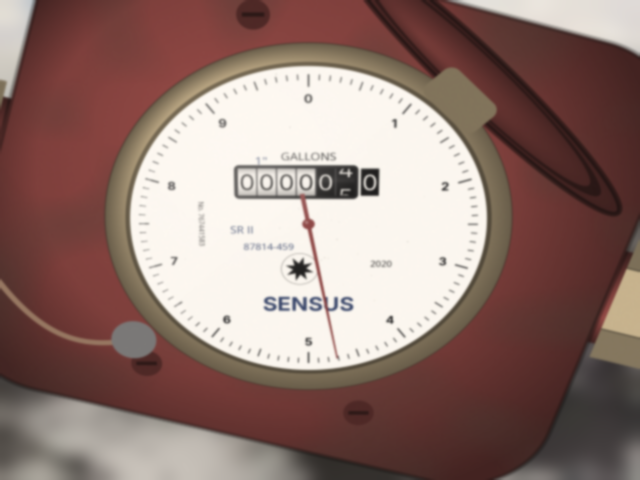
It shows 44.7 gal
